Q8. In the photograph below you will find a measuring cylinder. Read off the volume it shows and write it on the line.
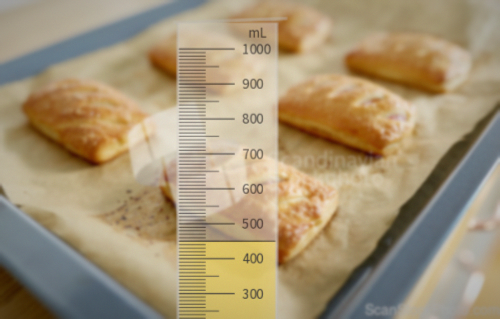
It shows 450 mL
